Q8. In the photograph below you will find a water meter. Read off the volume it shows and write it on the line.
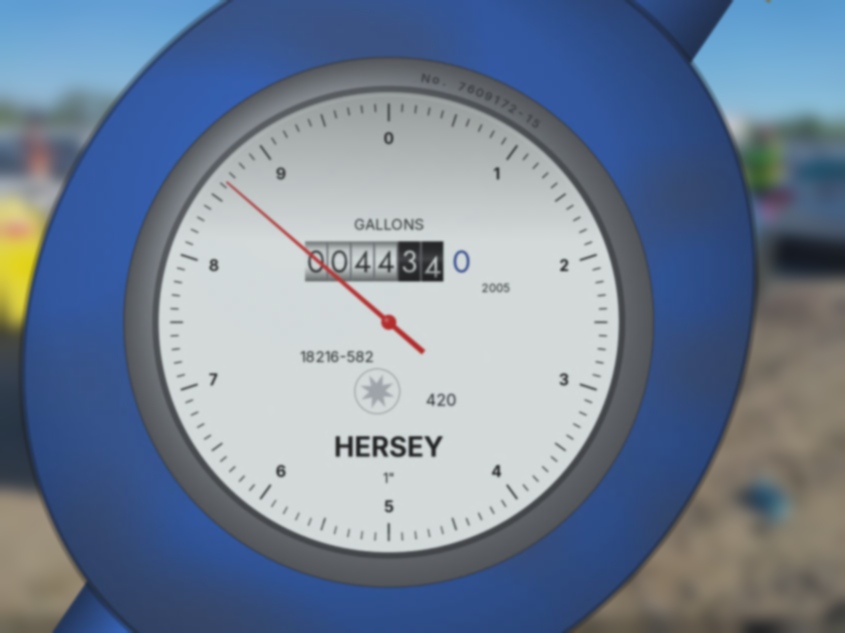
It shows 44338.6 gal
